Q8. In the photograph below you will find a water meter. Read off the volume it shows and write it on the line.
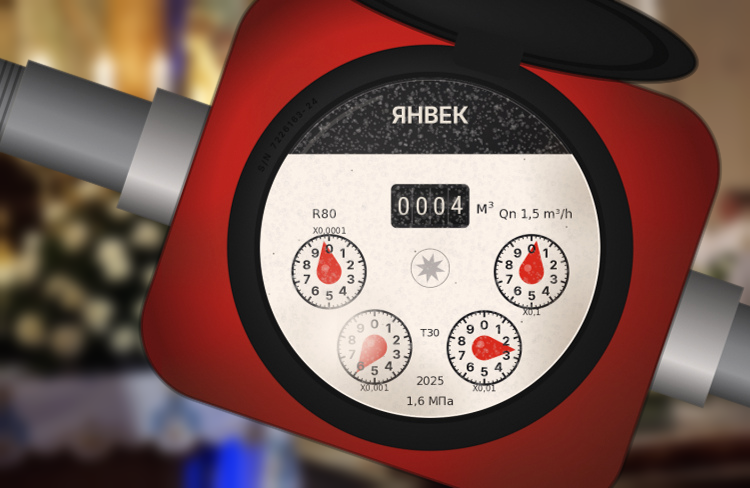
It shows 4.0259 m³
